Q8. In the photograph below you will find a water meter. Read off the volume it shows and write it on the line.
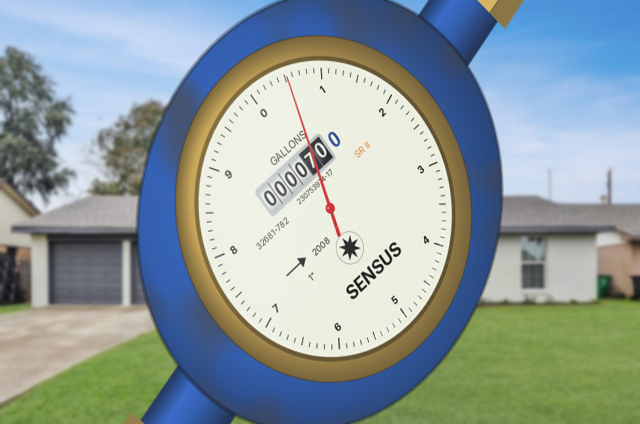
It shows 700.5 gal
